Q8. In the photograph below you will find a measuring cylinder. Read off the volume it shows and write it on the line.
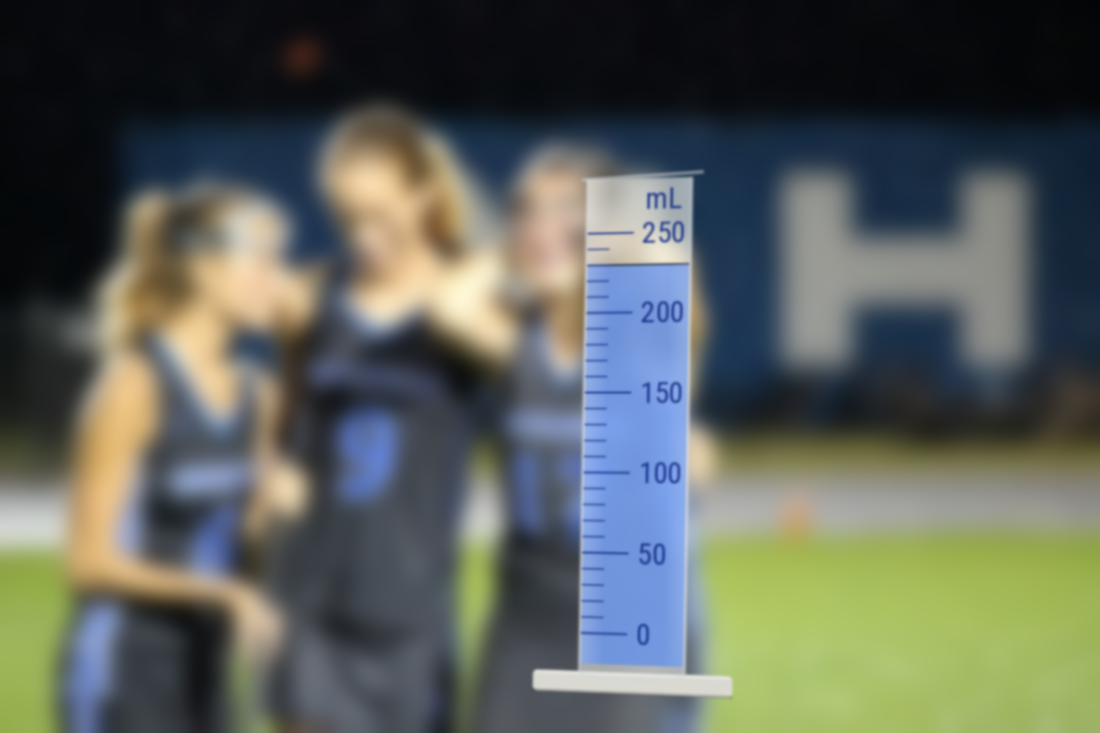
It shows 230 mL
